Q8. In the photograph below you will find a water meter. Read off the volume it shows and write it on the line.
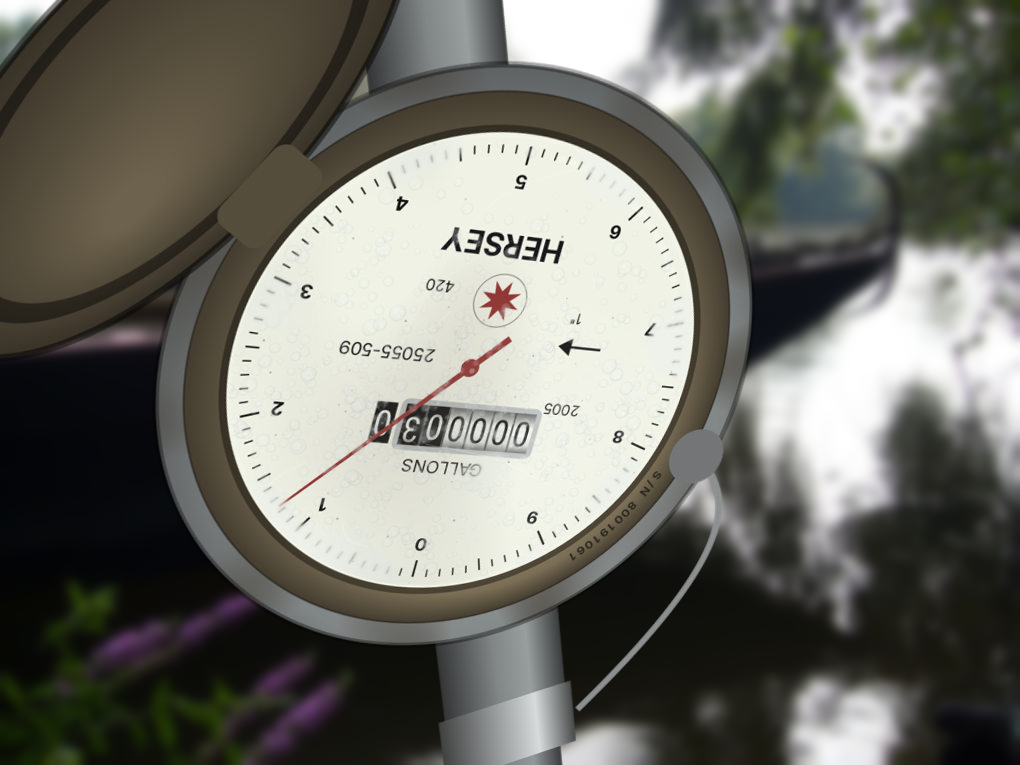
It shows 31.2 gal
